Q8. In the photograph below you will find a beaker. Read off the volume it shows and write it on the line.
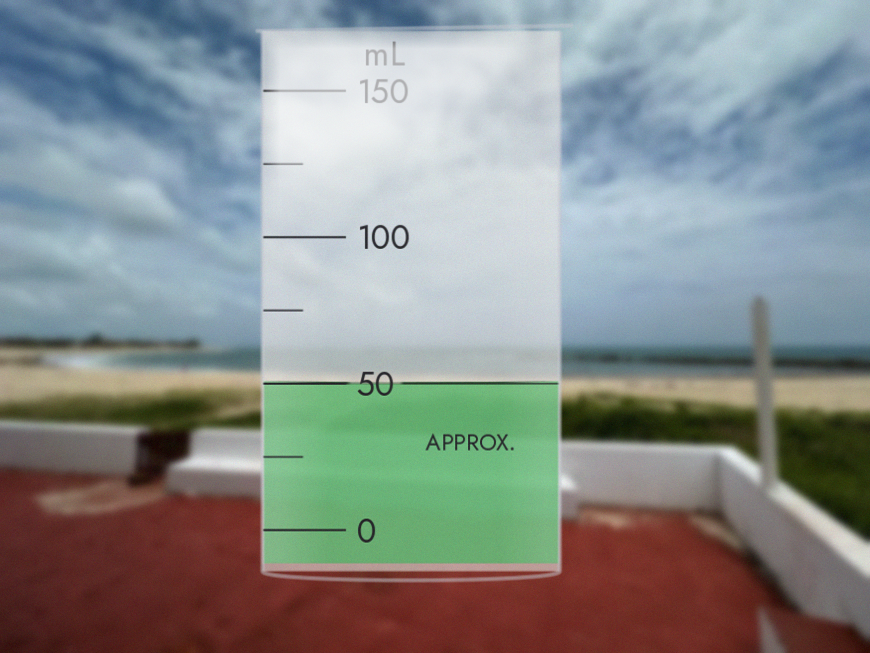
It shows 50 mL
